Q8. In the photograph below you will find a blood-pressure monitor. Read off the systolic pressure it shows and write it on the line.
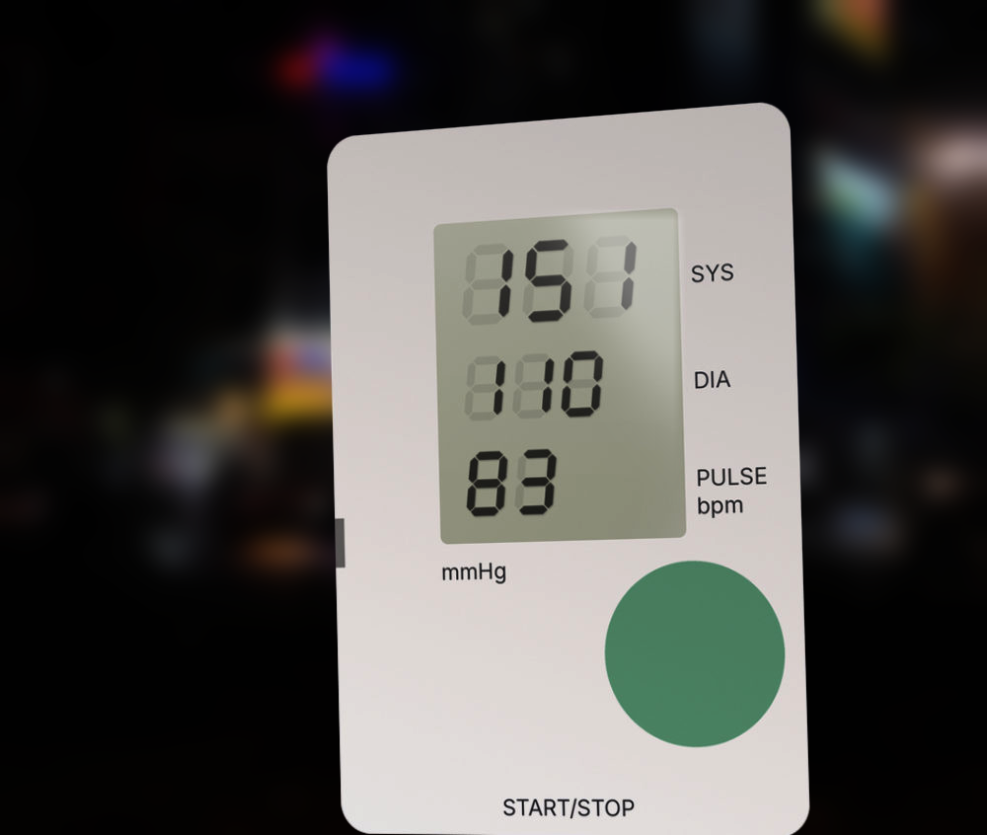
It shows 151 mmHg
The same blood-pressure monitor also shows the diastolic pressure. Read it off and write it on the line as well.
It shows 110 mmHg
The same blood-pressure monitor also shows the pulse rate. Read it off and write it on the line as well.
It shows 83 bpm
